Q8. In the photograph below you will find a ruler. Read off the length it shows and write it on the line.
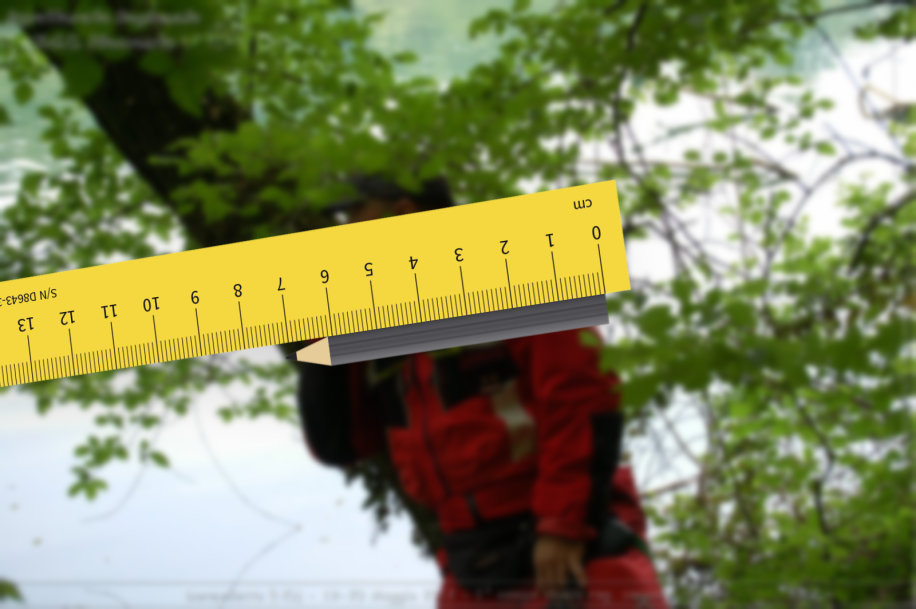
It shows 7.1 cm
